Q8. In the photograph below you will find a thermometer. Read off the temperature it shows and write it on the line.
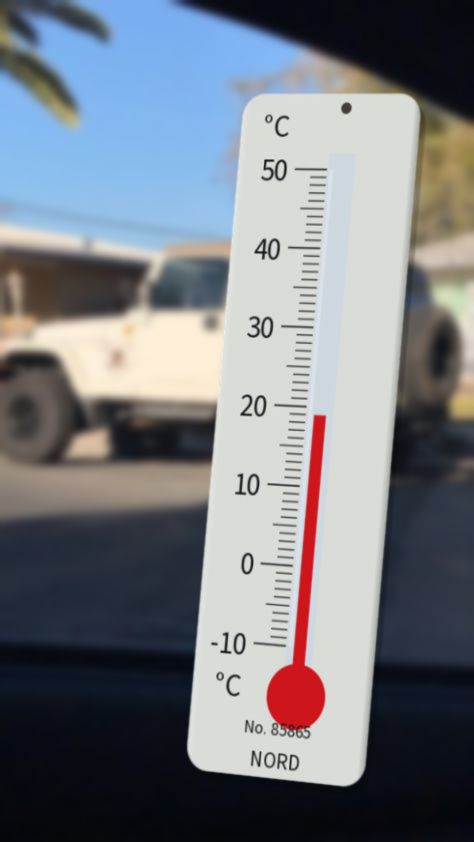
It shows 19 °C
